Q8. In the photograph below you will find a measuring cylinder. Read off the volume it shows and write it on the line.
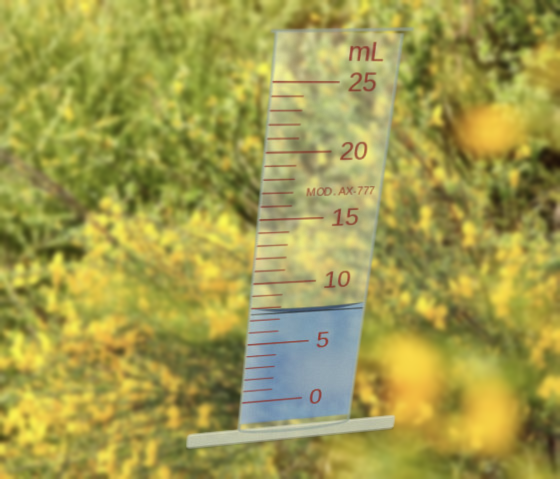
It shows 7.5 mL
